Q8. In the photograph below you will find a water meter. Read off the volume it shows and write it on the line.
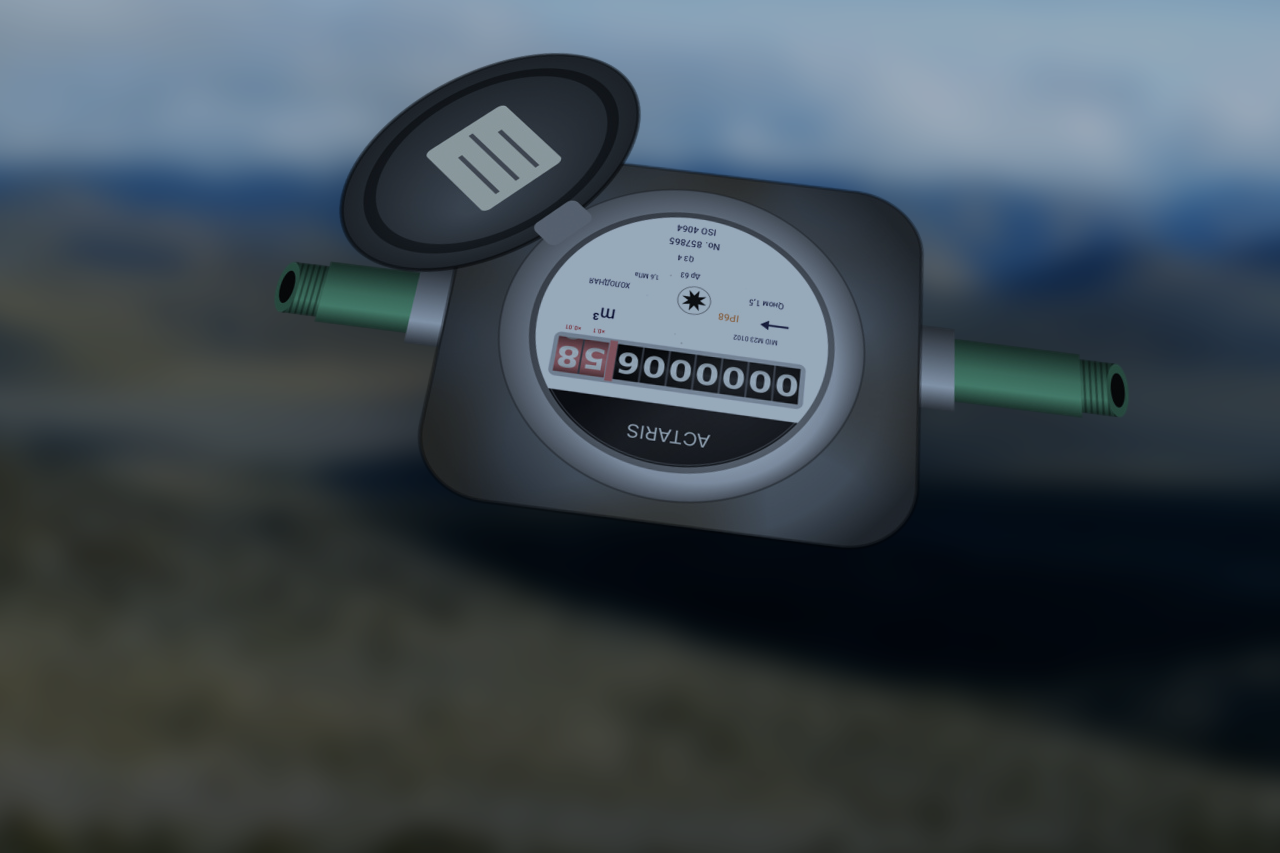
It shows 6.58 m³
